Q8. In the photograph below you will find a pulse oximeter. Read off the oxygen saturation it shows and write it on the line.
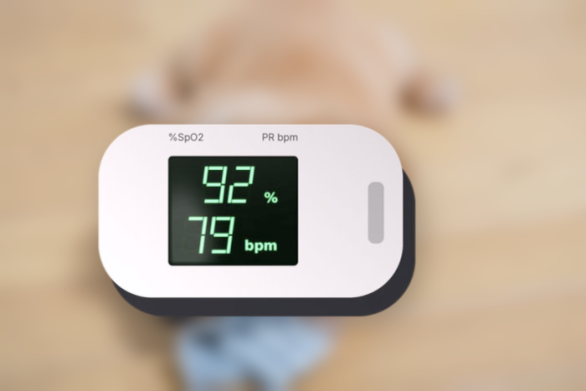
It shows 92 %
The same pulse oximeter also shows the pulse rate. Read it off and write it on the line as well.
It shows 79 bpm
